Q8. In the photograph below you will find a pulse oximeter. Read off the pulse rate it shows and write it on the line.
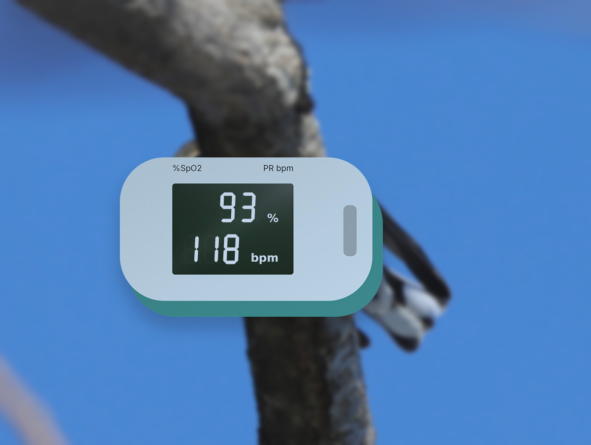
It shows 118 bpm
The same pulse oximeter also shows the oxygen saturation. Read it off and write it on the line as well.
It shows 93 %
